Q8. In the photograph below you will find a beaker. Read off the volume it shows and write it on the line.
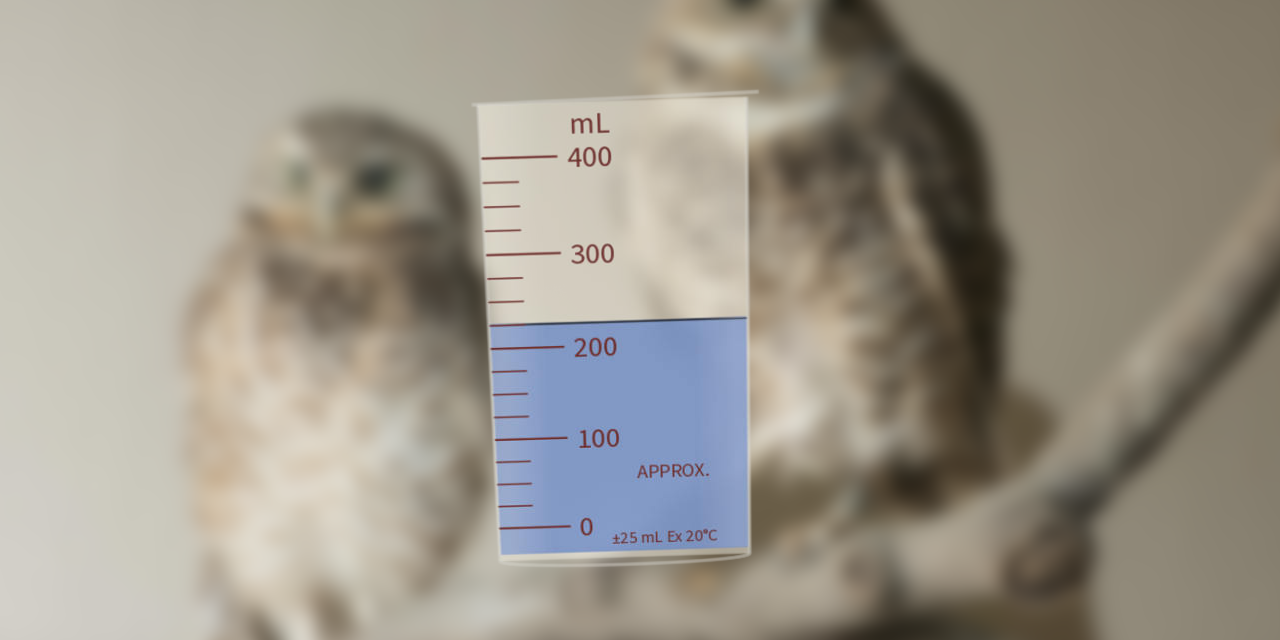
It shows 225 mL
